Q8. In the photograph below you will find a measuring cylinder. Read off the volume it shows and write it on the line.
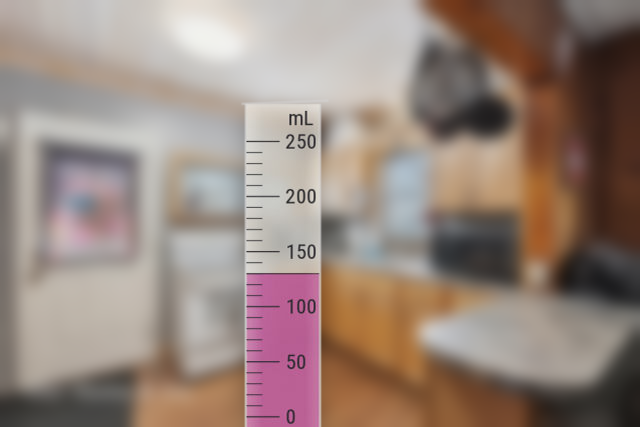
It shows 130 mL
